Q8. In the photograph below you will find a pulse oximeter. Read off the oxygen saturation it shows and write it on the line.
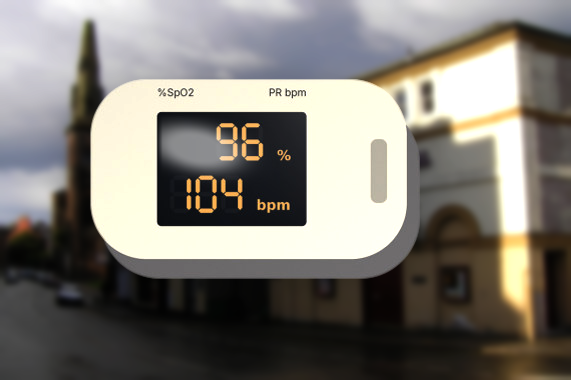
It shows 96 %
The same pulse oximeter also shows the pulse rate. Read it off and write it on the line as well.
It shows 104 bpm
